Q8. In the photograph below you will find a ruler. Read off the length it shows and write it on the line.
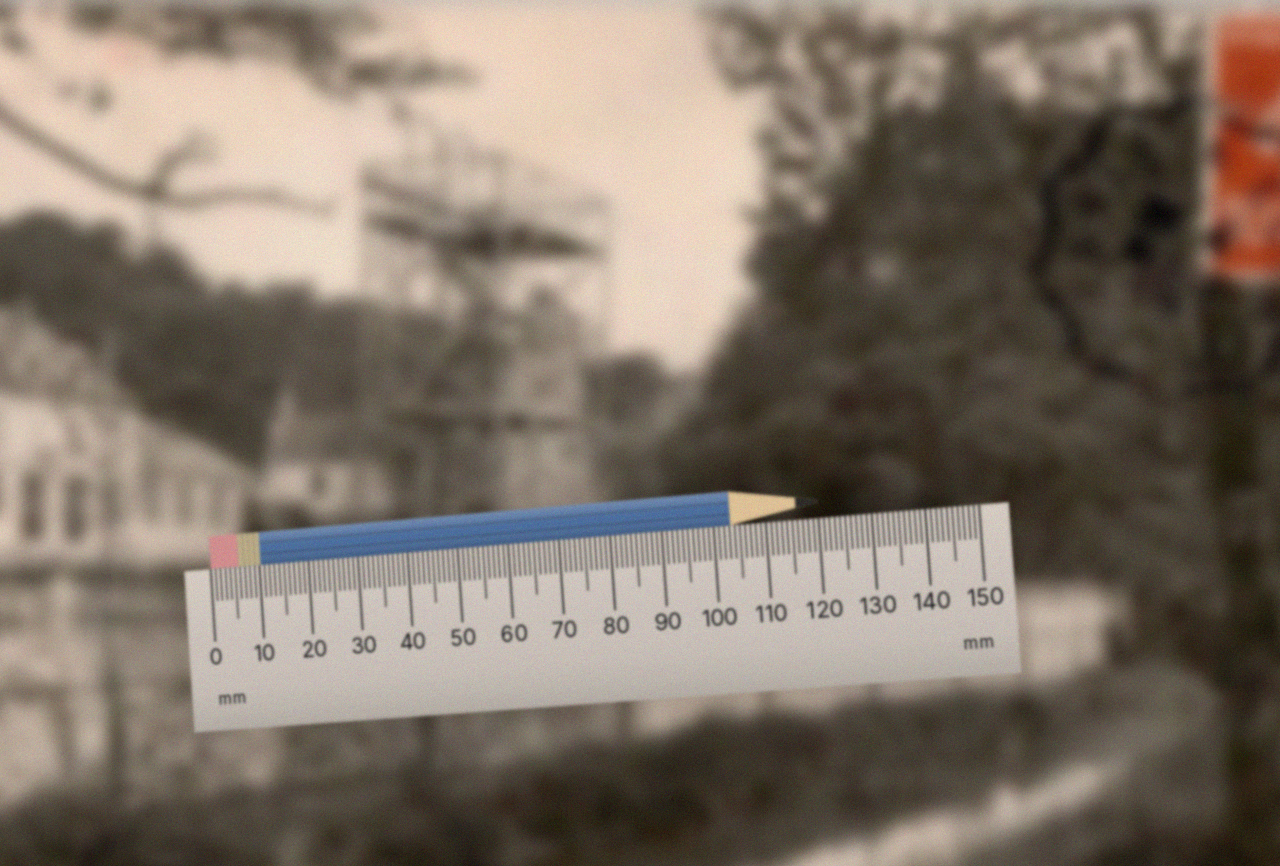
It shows 120 mm
